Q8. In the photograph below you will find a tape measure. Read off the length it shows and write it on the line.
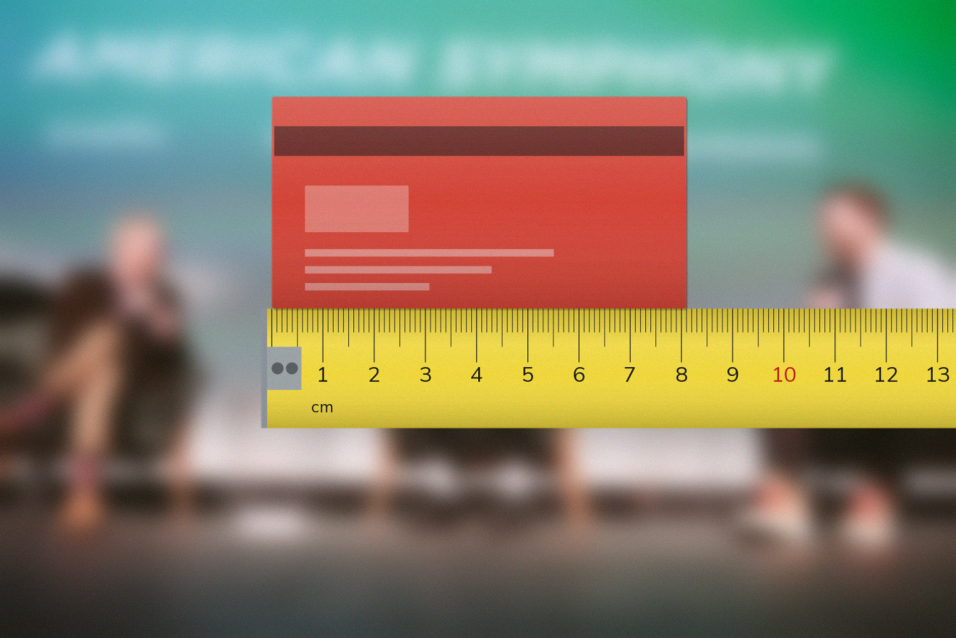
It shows 8.1 cm
